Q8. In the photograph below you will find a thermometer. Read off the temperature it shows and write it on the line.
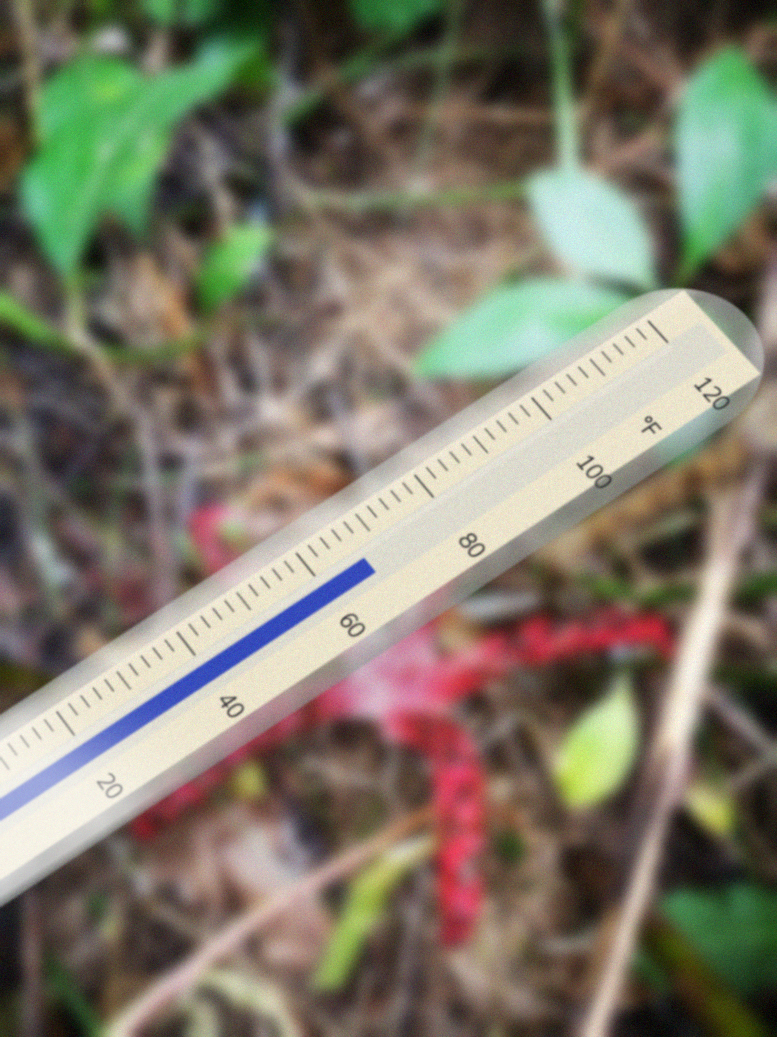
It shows 67 °F
